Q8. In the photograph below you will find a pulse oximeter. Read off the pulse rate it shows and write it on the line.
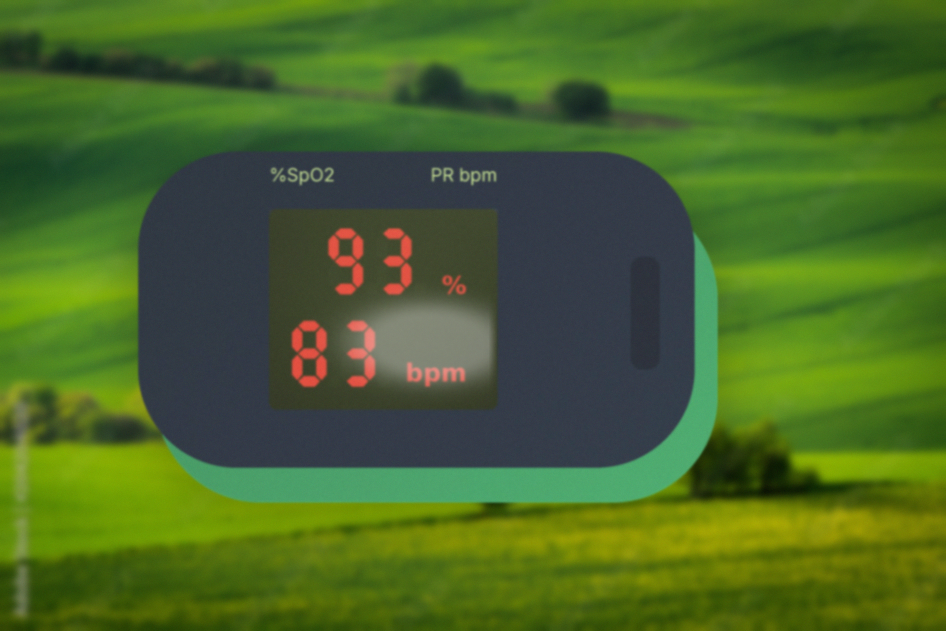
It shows 83 bpm
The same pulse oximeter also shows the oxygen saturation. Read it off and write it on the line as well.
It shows 93 %
